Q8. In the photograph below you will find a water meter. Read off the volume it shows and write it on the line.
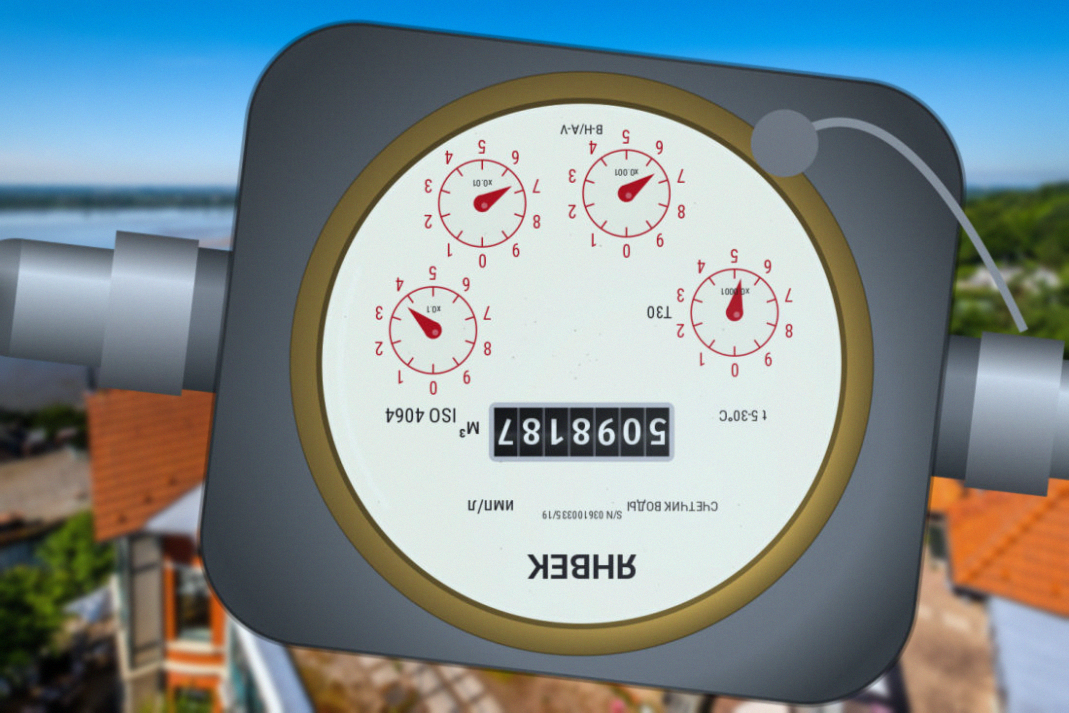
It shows 5098187.3665 m³
